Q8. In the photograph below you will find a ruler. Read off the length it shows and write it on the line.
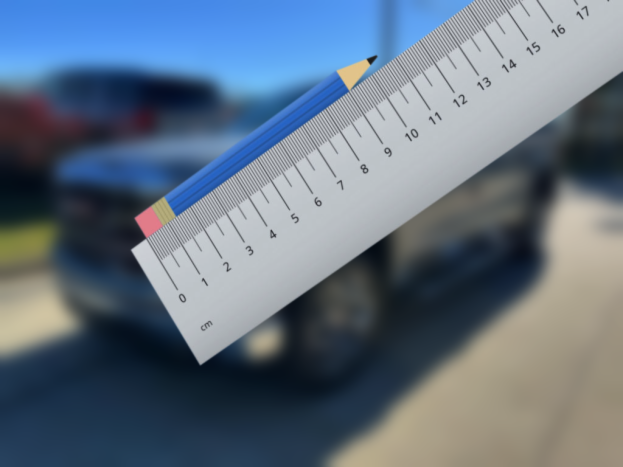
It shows 10.5 cm
